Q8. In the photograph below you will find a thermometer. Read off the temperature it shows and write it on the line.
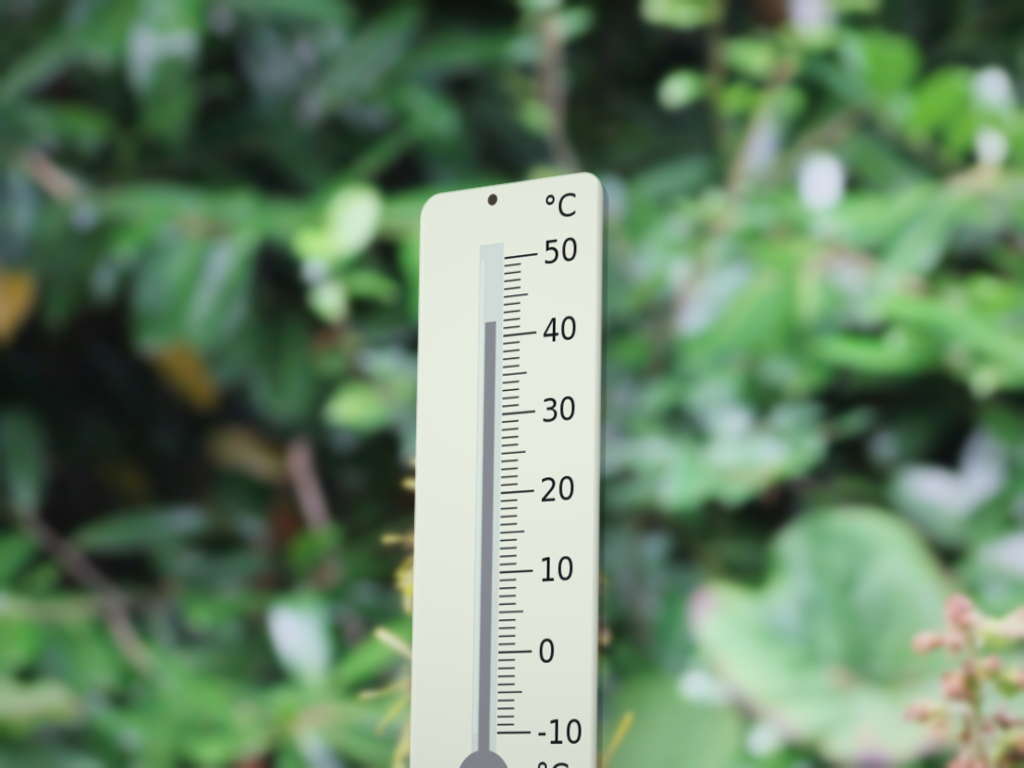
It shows 42 °C
